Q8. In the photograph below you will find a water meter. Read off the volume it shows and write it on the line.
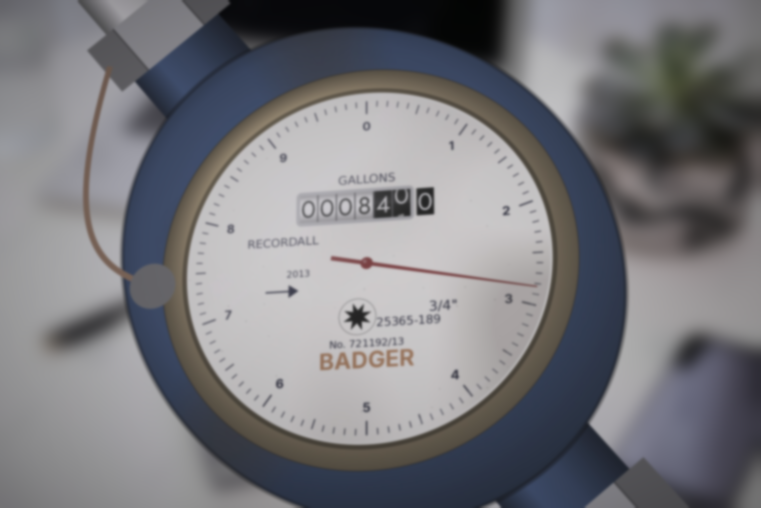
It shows 8402.8 gal
